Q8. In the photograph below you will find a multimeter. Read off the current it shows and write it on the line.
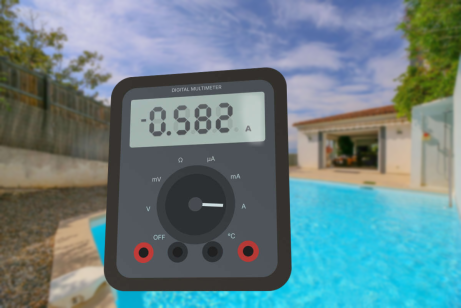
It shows -0.582 A
